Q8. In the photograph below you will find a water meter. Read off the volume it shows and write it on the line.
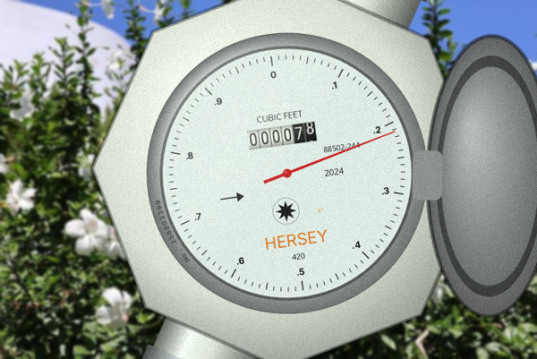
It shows 78.21 ft³
